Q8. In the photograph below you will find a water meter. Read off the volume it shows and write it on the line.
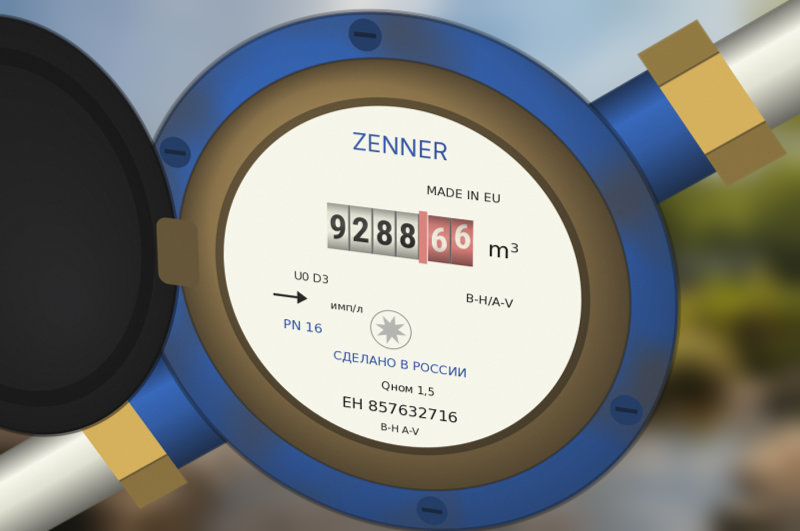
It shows 9288.66 m³
